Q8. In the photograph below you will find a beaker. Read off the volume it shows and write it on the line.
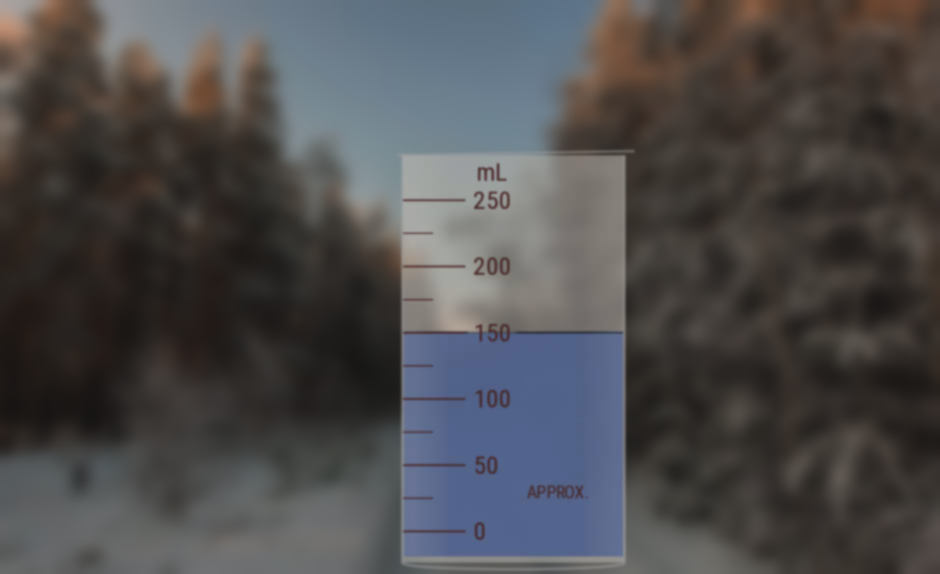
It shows 150 mL
